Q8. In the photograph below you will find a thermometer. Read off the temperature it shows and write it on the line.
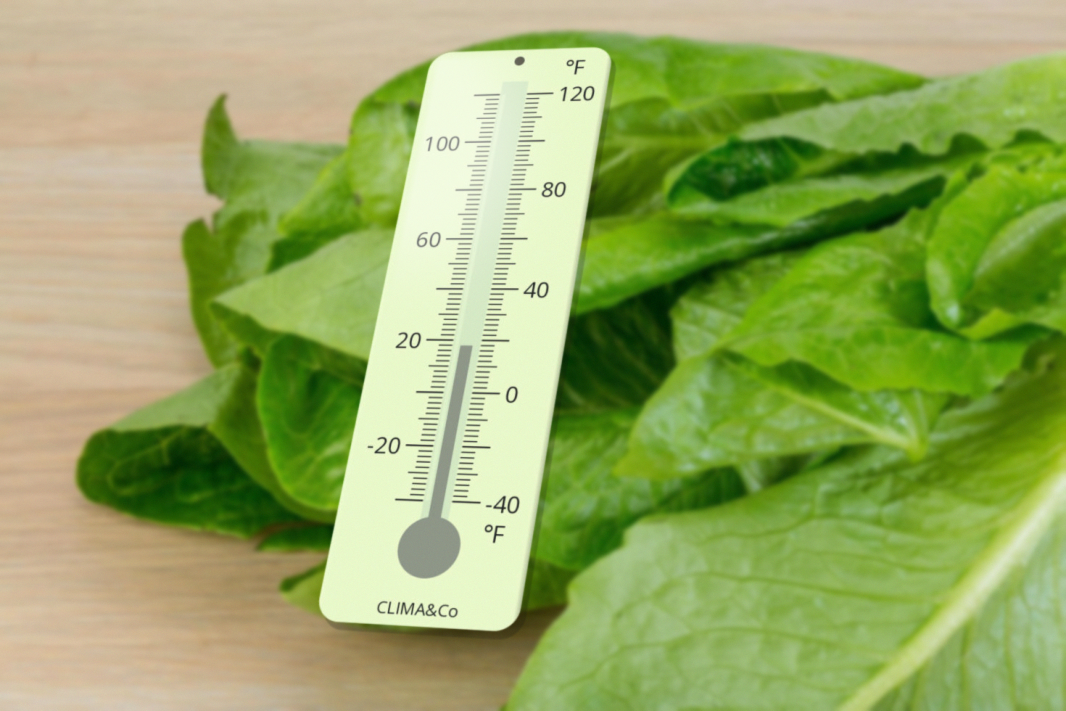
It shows 18 °F
